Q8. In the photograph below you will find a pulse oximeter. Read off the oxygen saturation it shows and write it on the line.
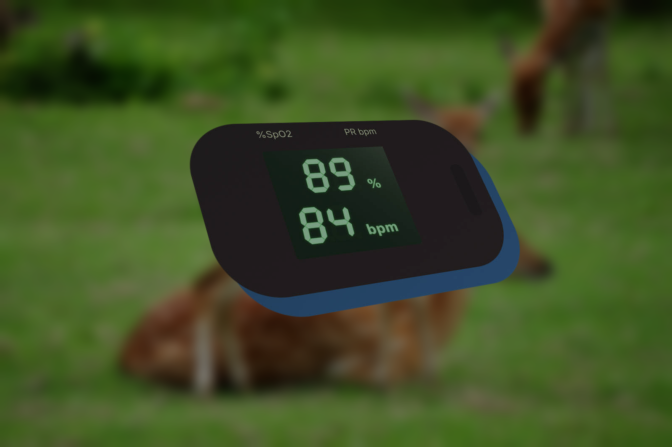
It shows 89 %
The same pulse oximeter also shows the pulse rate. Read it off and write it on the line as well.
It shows 84 bpm
